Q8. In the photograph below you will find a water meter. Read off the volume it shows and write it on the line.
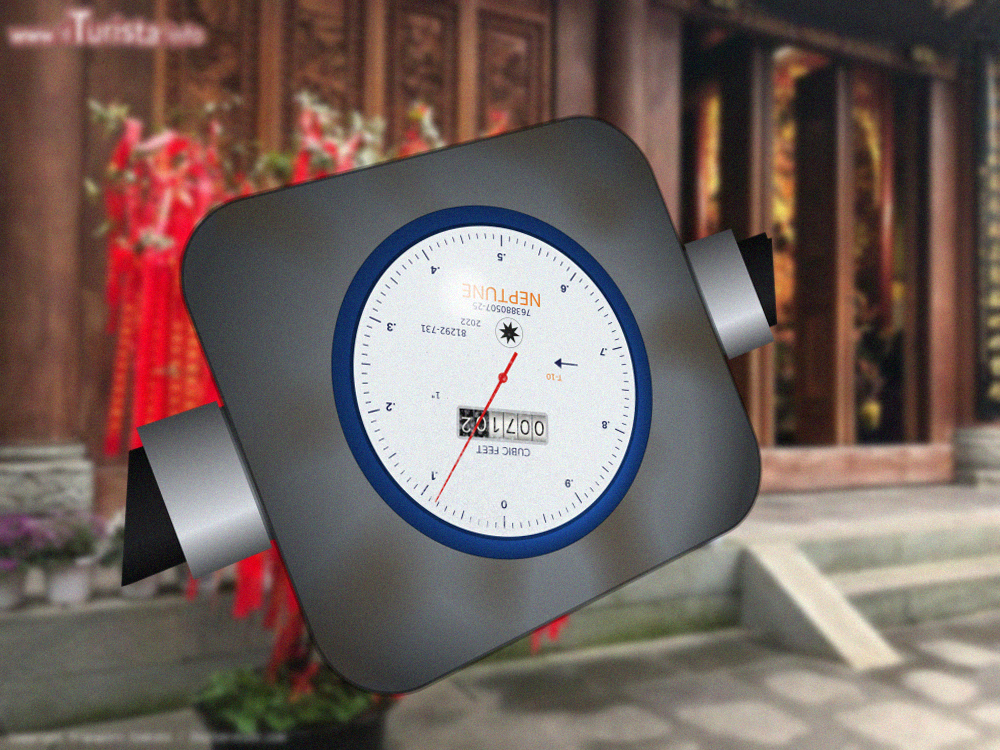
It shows 7102.08 ft³
